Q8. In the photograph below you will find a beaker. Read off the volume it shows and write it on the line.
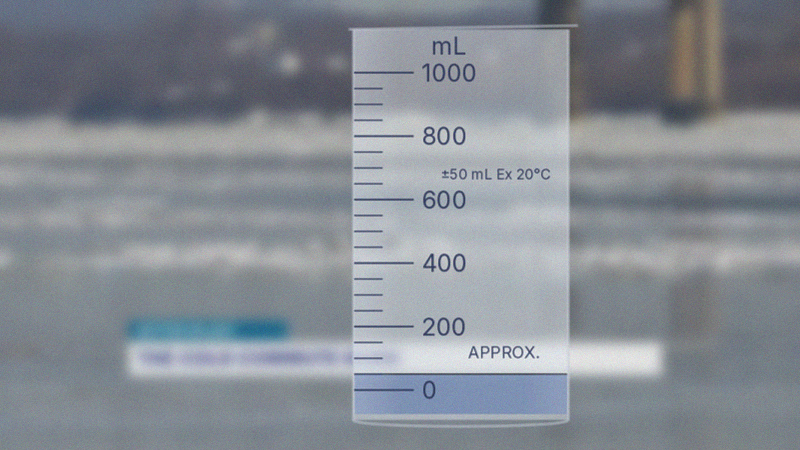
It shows 50 mL
